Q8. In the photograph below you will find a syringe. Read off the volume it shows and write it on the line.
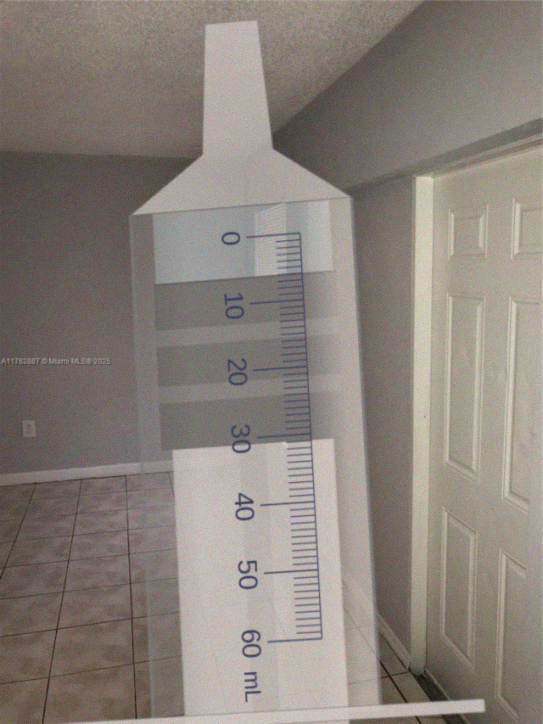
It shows 6 mL
